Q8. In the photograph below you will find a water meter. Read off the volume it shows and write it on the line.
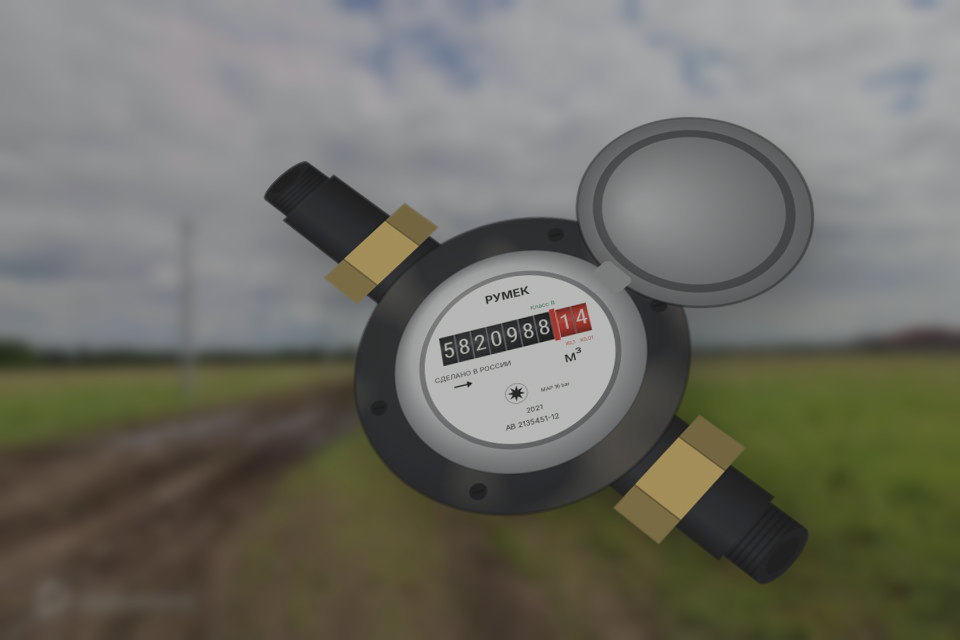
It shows 5820988.14 m³
